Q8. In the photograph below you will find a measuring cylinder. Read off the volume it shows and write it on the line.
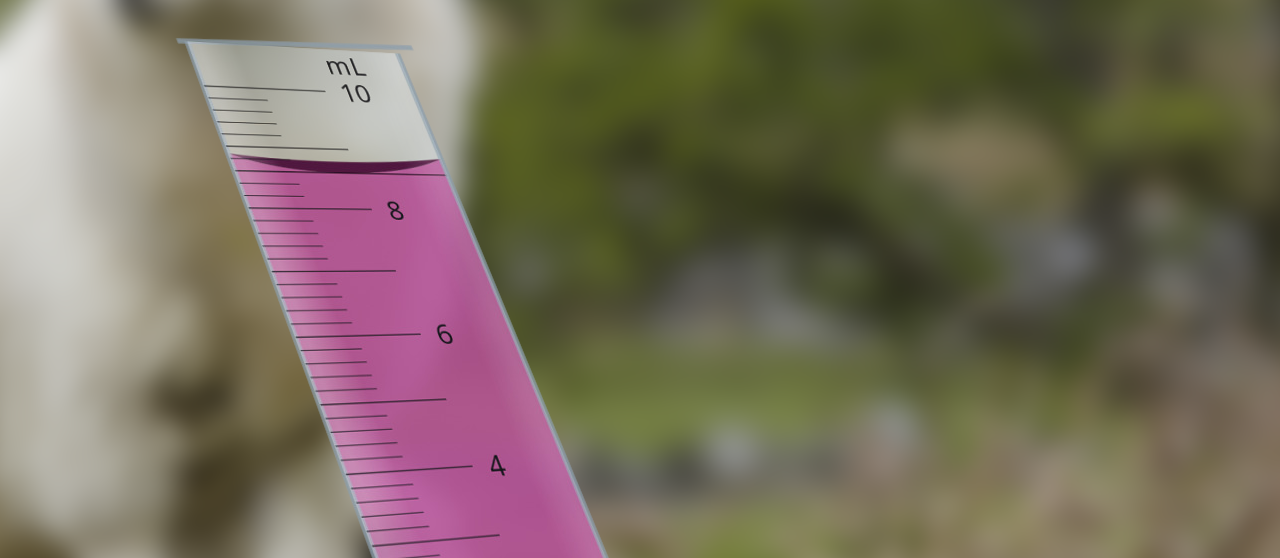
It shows 8.6 mL
